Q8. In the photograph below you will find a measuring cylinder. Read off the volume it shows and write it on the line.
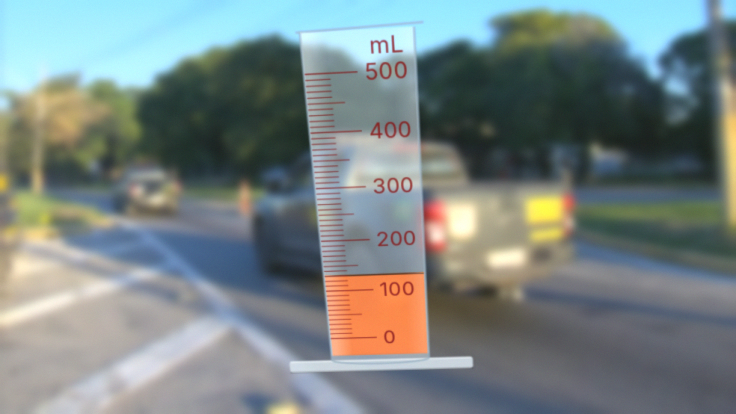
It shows 130 mL
